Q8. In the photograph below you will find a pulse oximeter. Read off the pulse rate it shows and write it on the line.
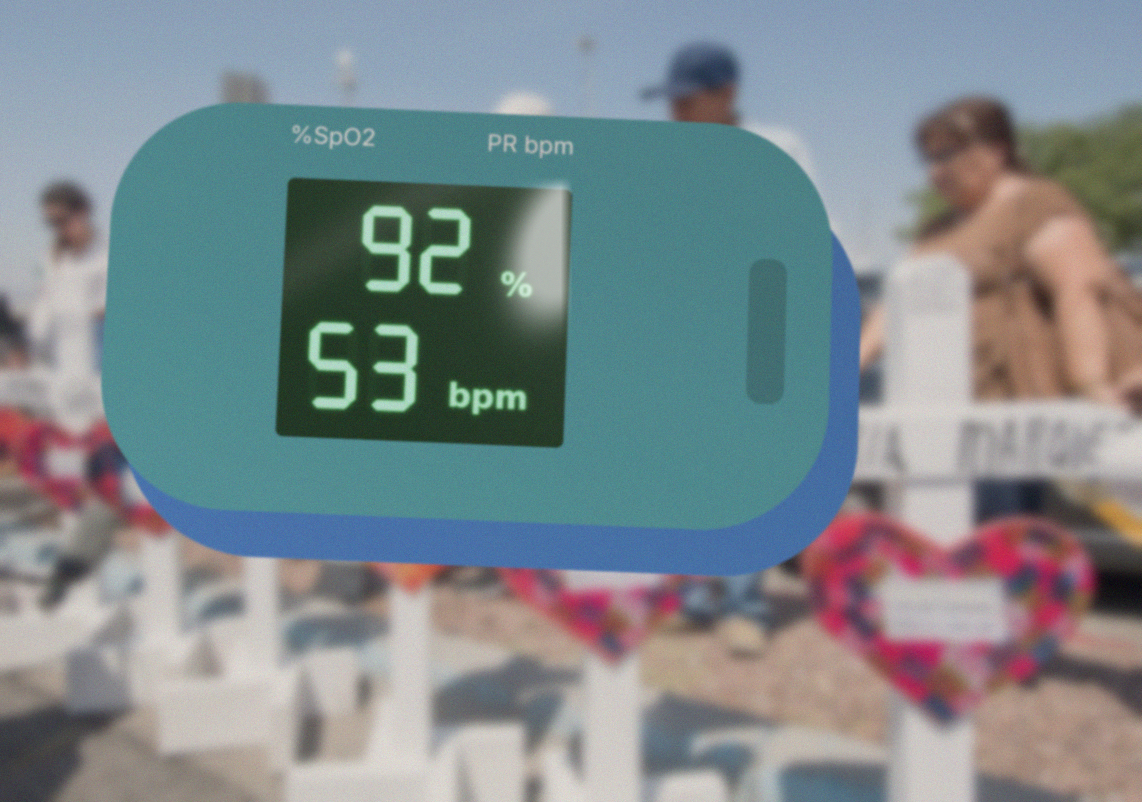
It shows 53 bpm
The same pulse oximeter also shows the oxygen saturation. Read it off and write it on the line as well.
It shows 92 %
